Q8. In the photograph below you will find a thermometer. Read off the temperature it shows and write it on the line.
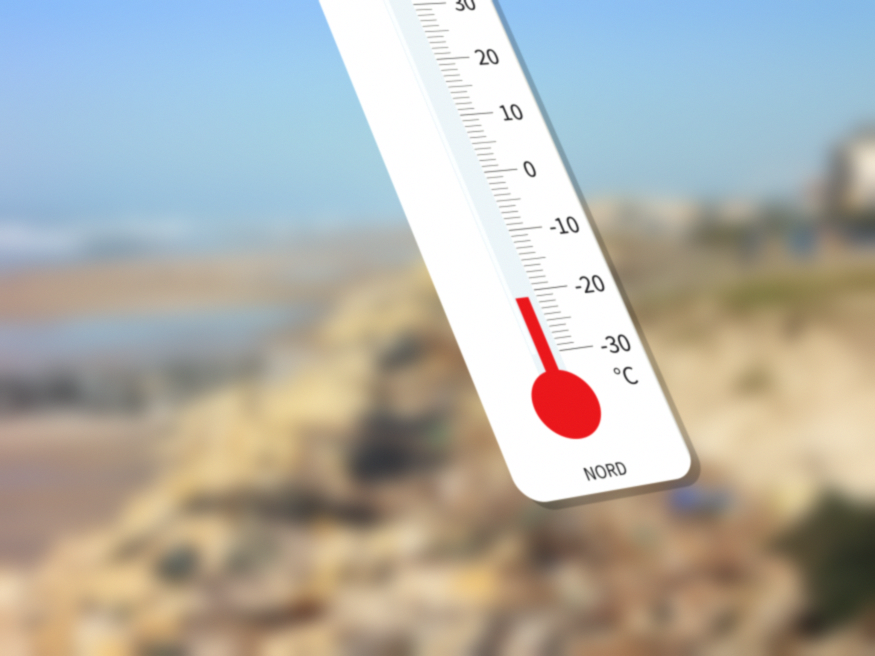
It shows -21 °C
